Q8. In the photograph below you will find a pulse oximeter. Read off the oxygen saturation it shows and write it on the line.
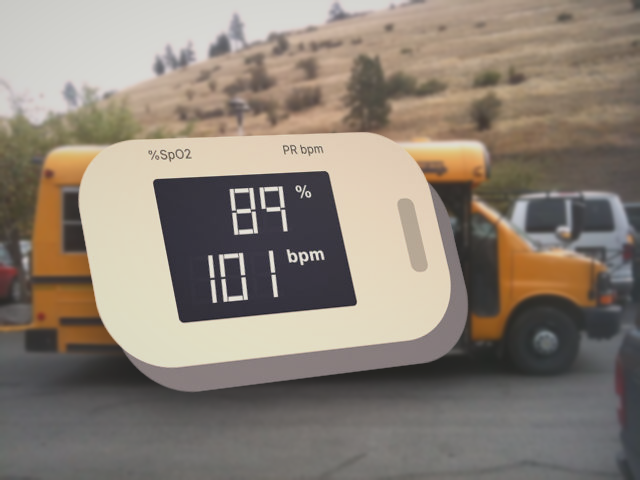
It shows 89 %
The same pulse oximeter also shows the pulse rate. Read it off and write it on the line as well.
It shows 101 bpm
